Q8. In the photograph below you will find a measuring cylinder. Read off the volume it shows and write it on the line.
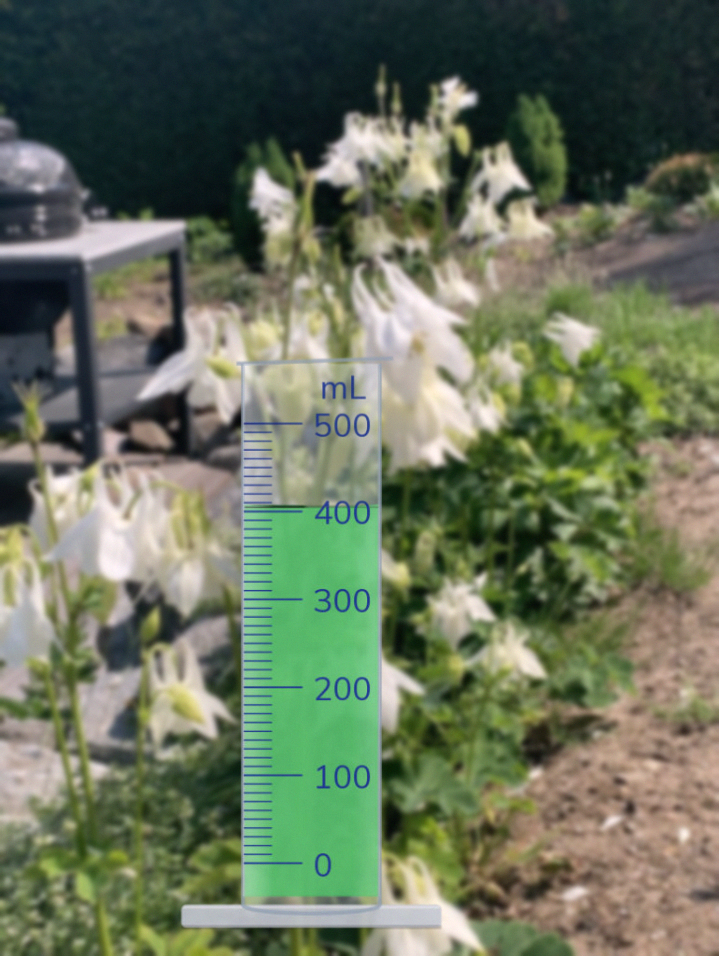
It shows 405 mL
